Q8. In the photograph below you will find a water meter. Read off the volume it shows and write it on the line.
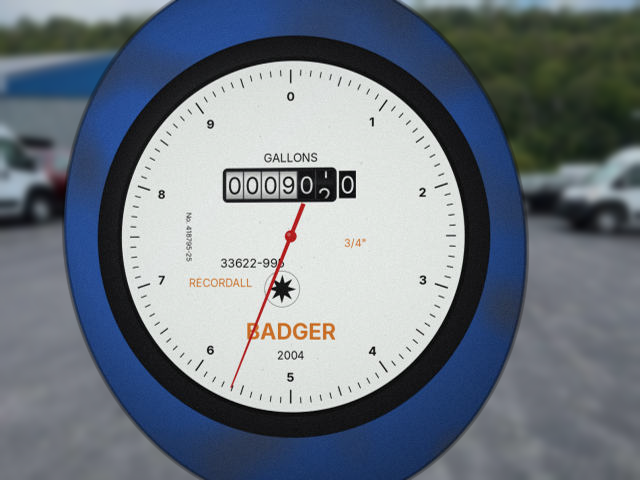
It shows 9015.6 gal
